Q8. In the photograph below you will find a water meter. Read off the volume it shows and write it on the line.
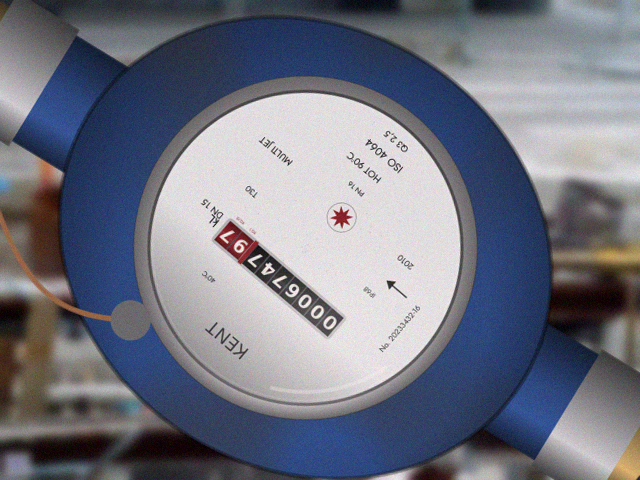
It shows 6747.97 kL
